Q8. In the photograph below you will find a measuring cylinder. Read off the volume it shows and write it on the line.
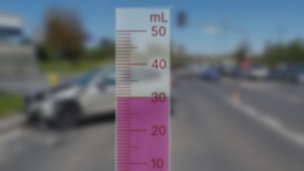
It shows 30 mL
